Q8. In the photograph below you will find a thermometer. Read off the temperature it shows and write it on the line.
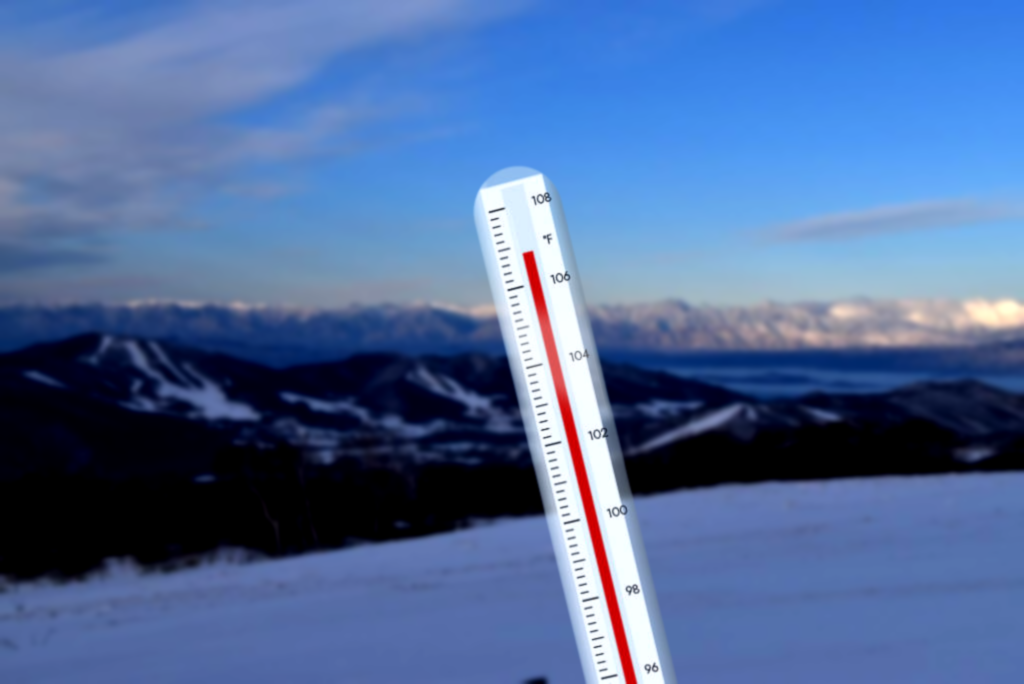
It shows 106.8 °F
